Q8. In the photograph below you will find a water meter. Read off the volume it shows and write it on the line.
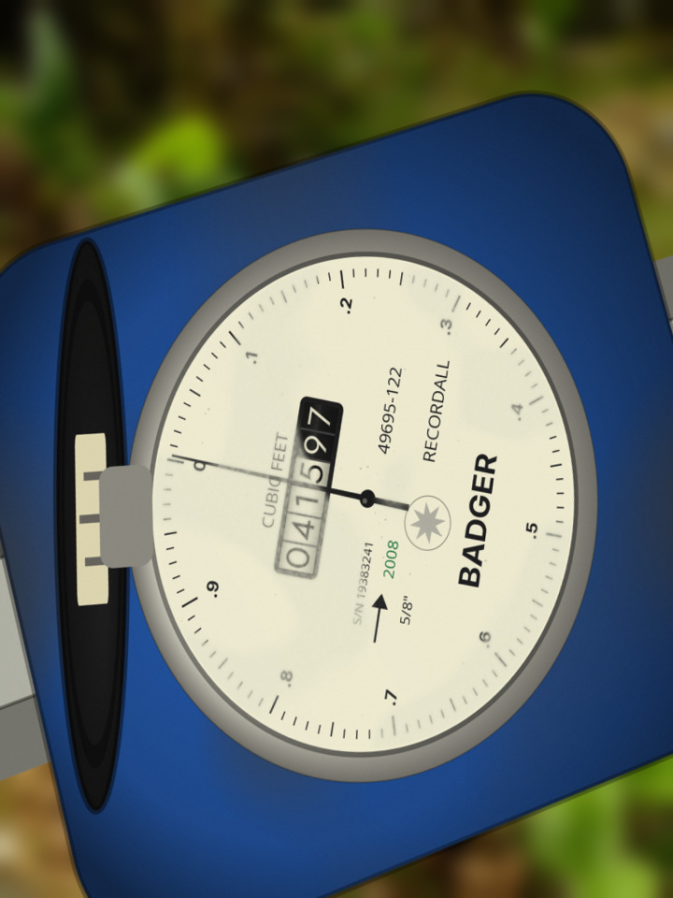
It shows 41597.00 ft³
